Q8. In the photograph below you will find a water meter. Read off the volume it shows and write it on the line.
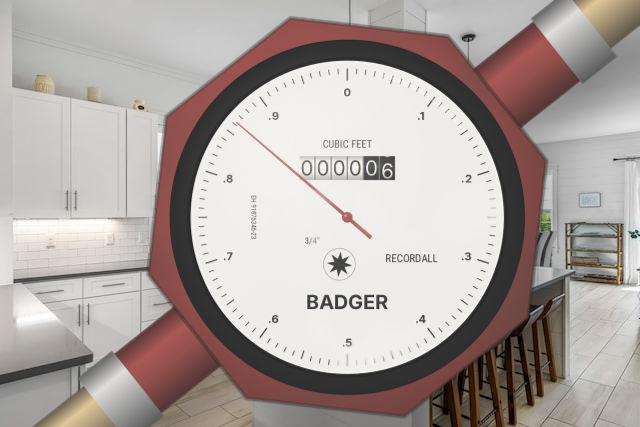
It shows 5.86 ft³
